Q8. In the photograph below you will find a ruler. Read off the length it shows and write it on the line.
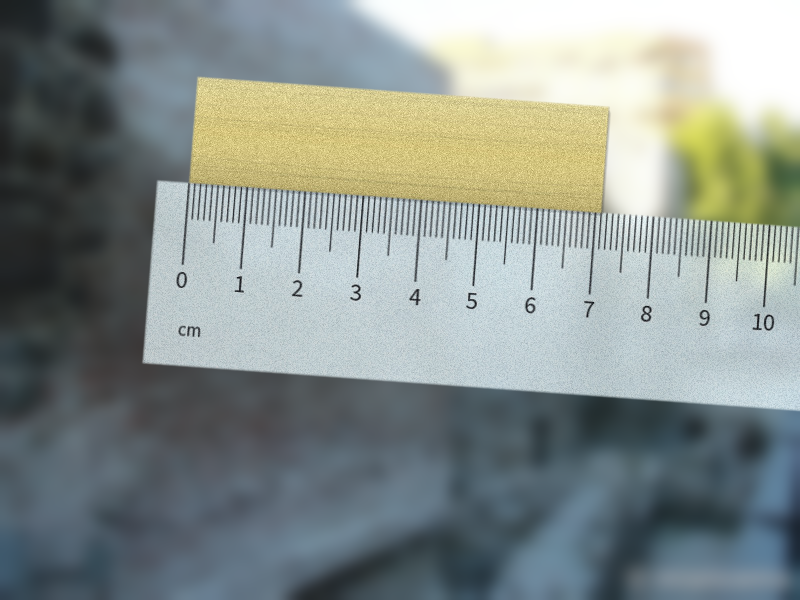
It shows 7.1 cm
